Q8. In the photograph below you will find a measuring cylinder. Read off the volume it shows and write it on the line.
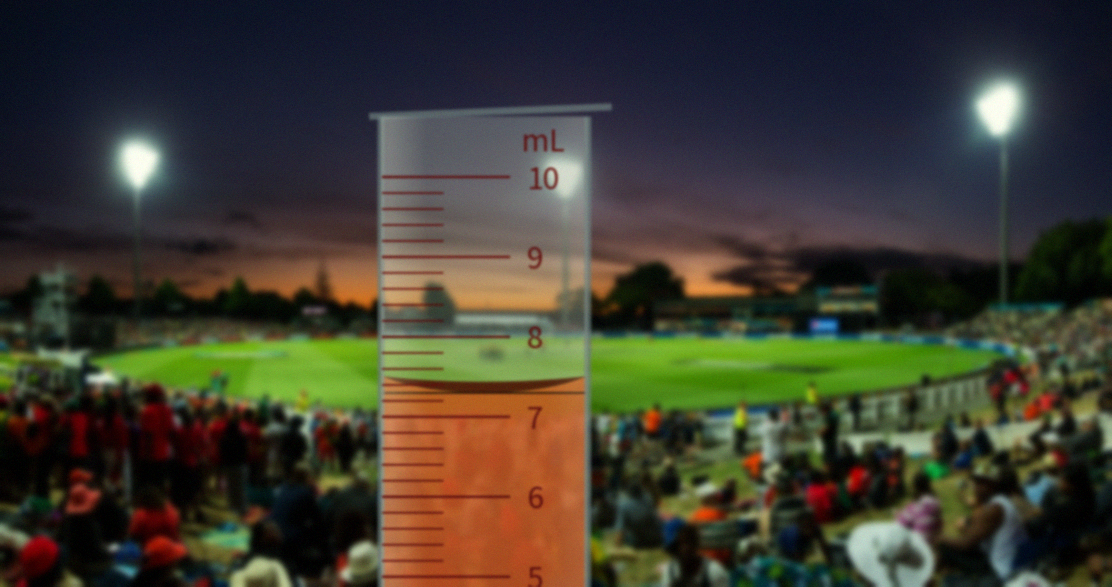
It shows 7.3 mL
